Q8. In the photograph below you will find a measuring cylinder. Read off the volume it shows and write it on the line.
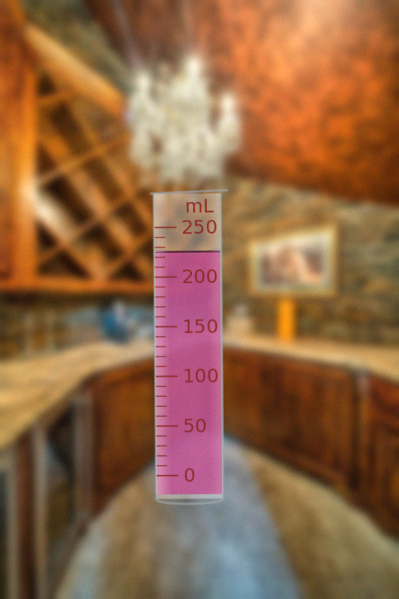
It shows 225 mL
